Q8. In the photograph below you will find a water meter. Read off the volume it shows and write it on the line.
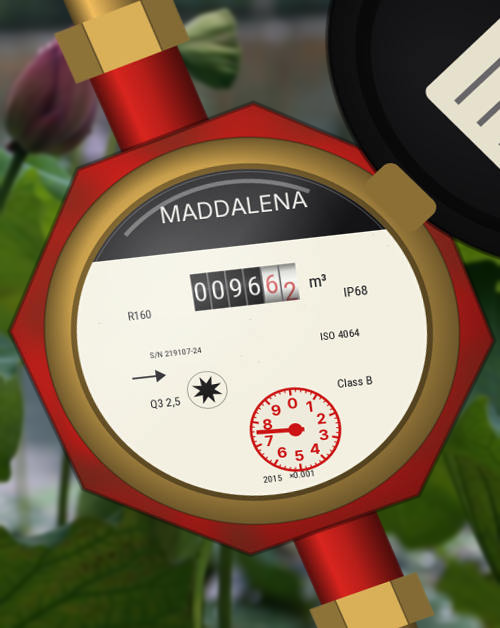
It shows 96.617 m³
